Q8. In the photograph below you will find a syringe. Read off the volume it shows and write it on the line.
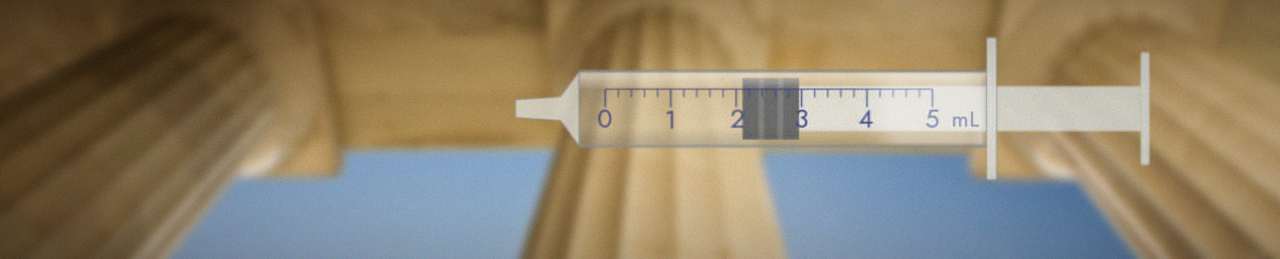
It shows 2.1 mL
